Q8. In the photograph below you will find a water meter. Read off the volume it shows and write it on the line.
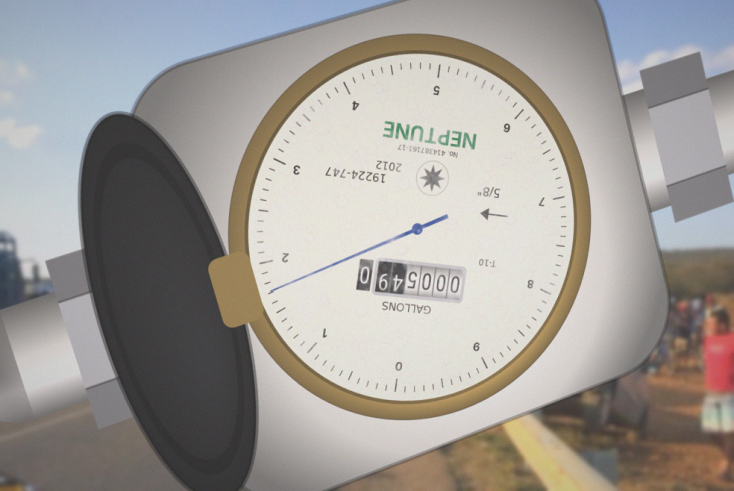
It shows 5491.7 gal
